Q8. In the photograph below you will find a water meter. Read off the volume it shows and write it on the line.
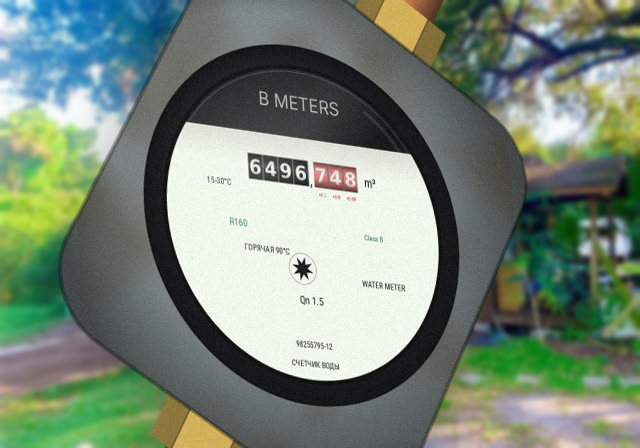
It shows 6496.748 m³
